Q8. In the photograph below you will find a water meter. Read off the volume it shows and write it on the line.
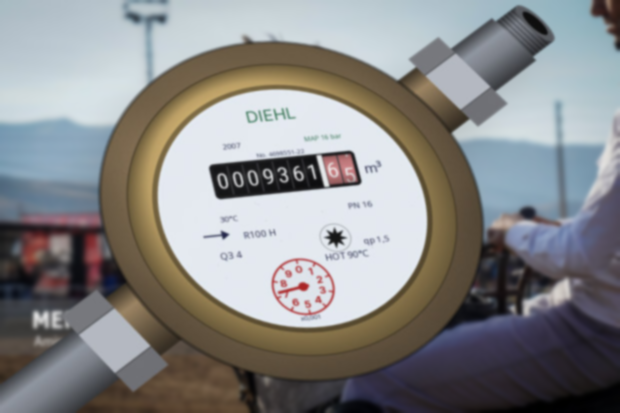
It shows 9361.647 m³
